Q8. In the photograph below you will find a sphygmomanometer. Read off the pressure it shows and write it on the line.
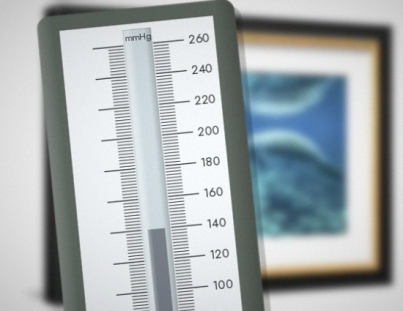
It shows 140 mmHg
